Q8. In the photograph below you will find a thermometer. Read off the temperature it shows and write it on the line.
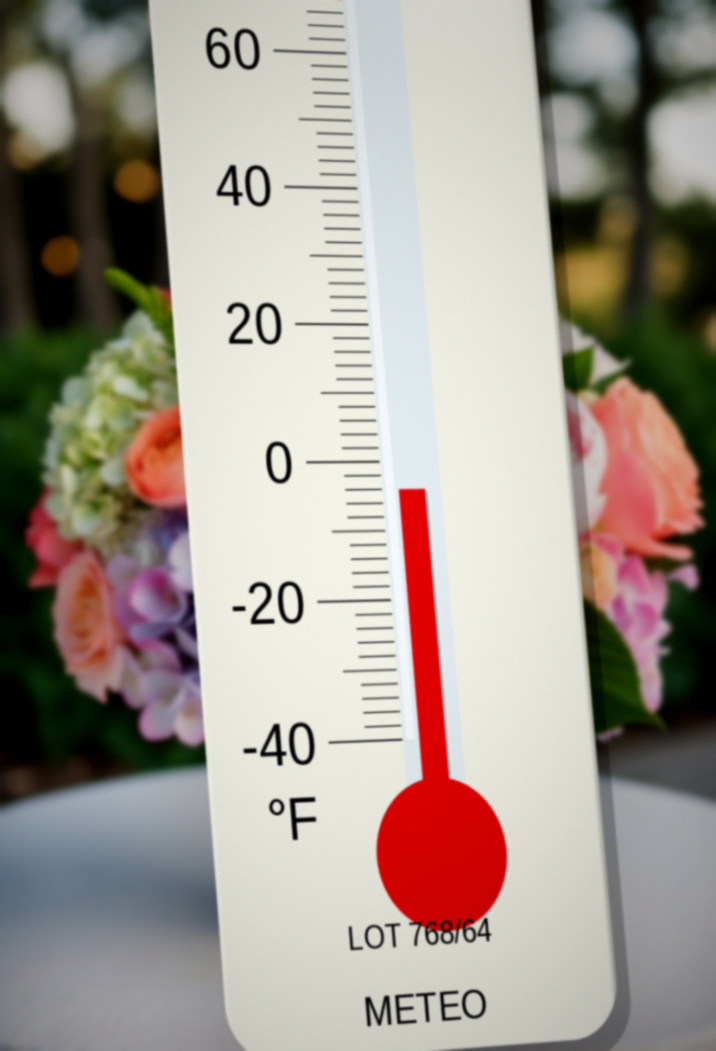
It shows -4 °F
